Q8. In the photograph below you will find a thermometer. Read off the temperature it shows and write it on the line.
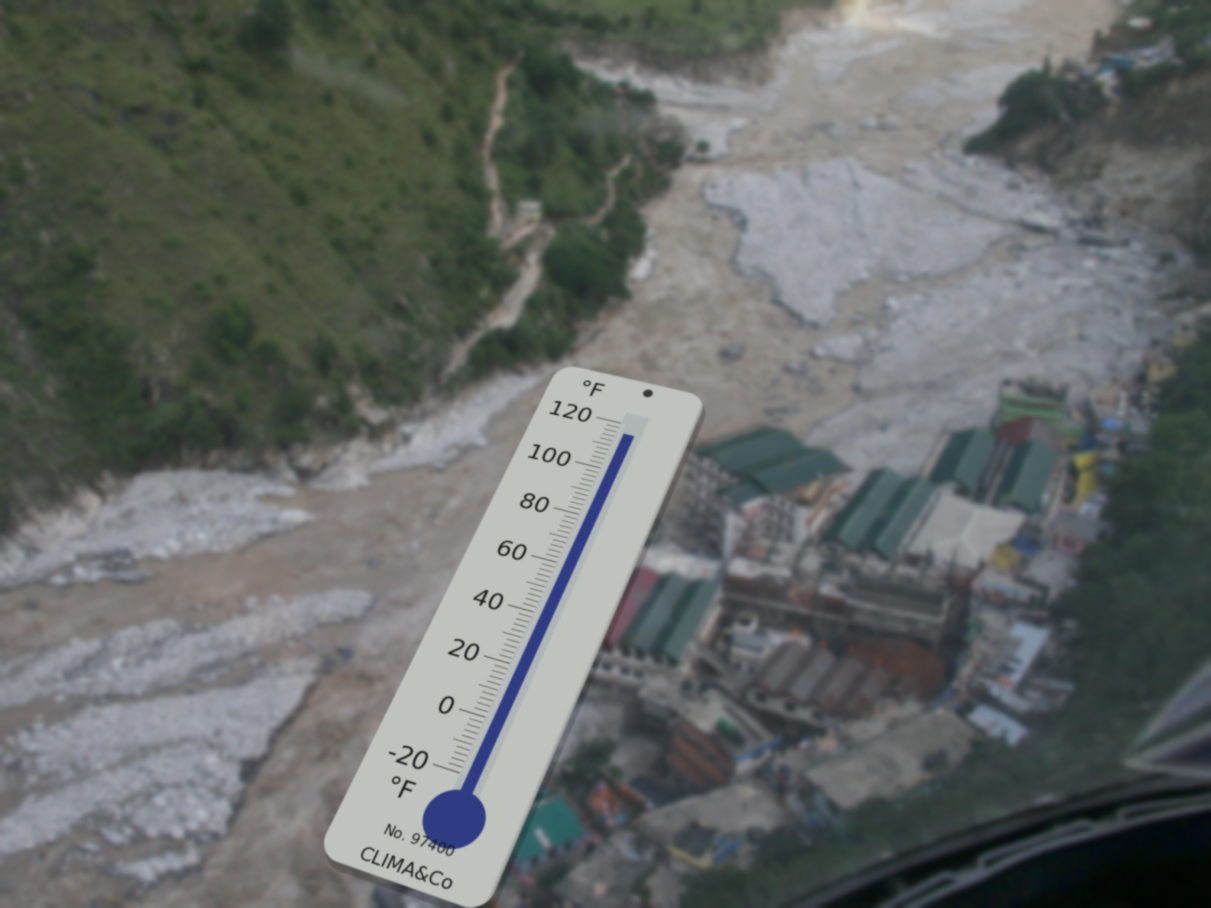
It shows 116 °F
